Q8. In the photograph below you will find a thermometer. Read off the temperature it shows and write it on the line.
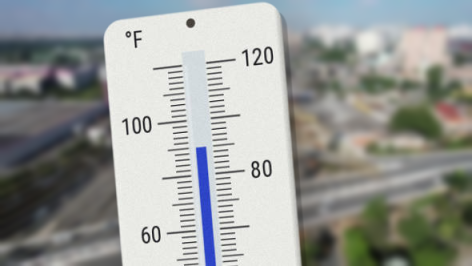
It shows 90 °F
